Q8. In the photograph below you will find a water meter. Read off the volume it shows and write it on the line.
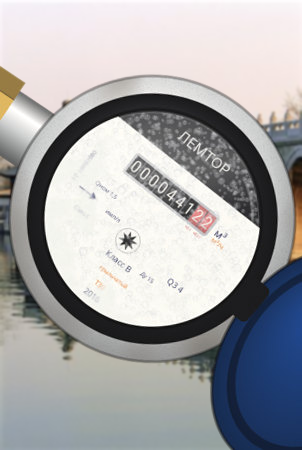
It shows 441.22 m³
